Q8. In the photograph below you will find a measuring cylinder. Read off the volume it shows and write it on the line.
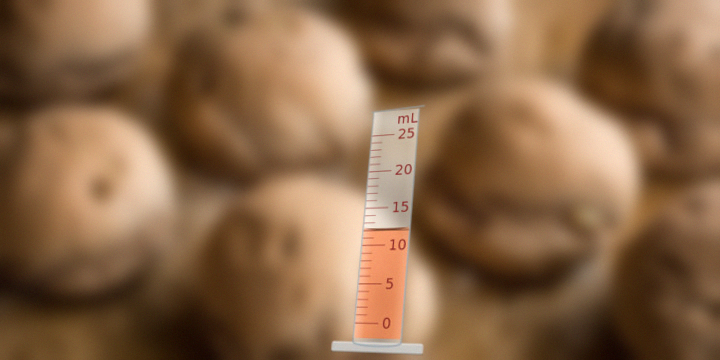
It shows 12 mL
